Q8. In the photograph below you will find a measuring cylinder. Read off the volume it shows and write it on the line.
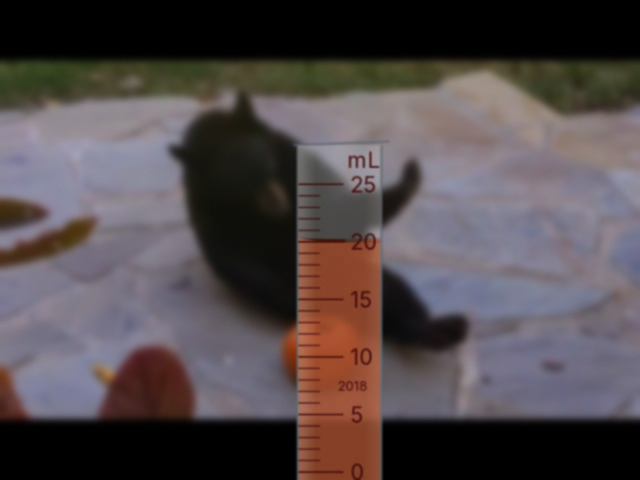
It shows 20 mL
